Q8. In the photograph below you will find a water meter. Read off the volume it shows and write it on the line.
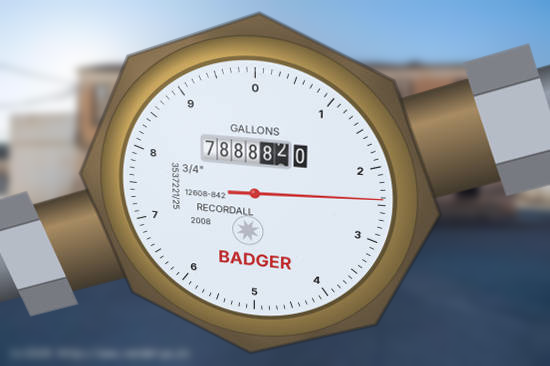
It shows 7888822.4 gal
